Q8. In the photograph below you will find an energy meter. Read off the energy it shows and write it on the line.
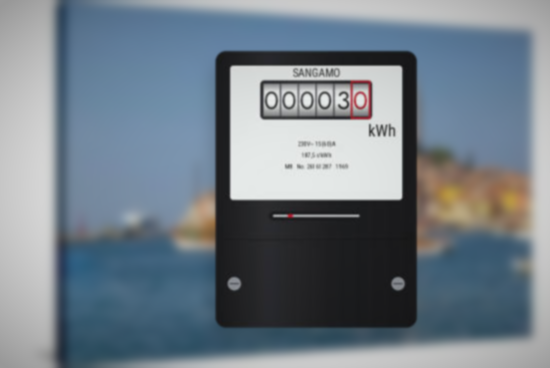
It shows 3.0 kWh
